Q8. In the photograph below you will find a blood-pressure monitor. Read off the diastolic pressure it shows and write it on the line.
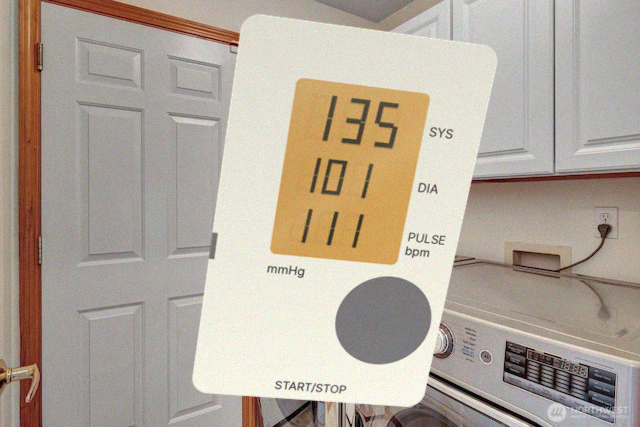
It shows 101 mmHg
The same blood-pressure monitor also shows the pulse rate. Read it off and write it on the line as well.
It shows 111 bpm
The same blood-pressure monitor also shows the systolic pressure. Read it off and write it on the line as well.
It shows 135 mmHg
